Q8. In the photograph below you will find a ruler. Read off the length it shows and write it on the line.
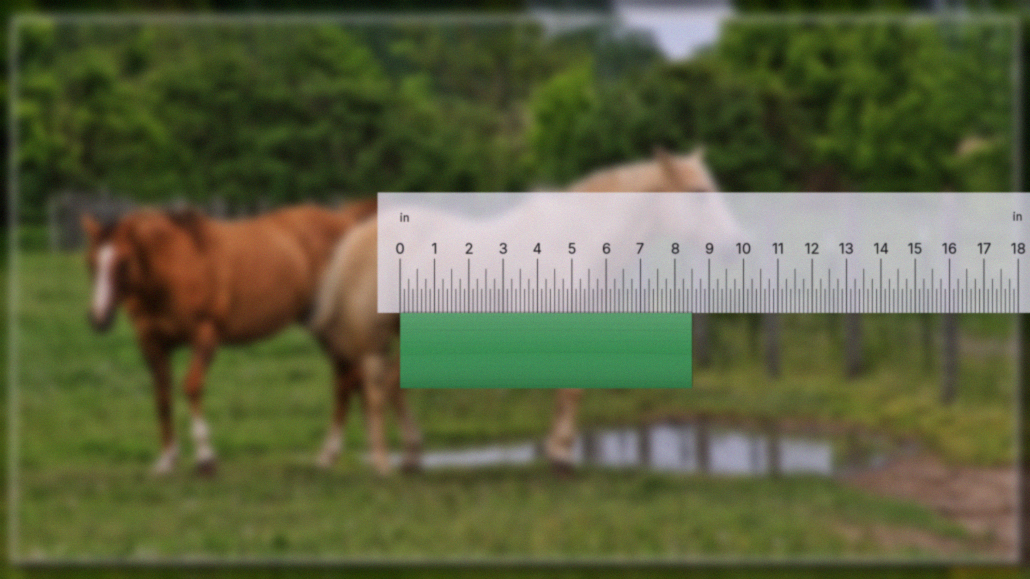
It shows 8.5 in
